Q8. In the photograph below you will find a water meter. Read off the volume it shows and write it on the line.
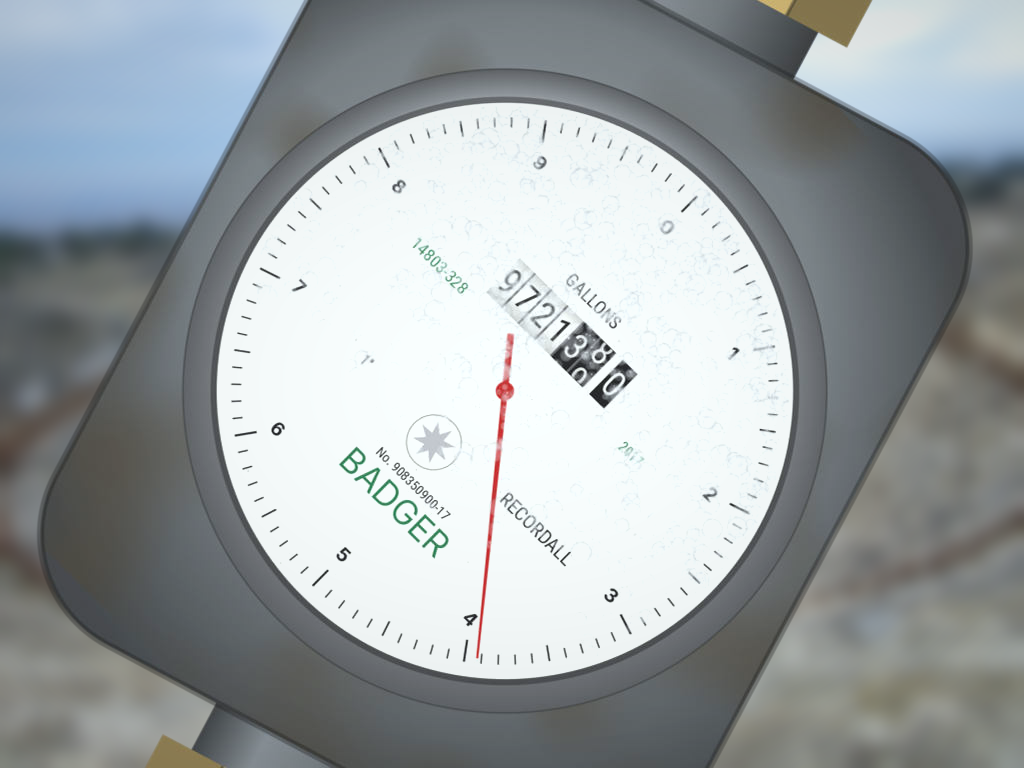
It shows 9721383.9 gal
